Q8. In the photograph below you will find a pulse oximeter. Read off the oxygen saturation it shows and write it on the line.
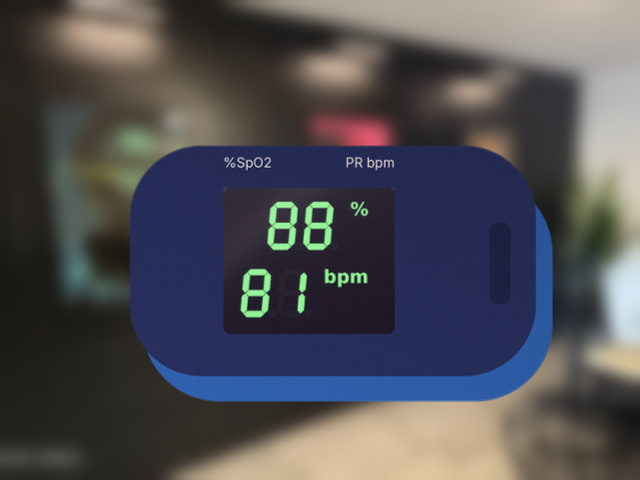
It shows 88 %
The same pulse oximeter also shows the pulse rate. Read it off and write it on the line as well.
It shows 81 bpm
